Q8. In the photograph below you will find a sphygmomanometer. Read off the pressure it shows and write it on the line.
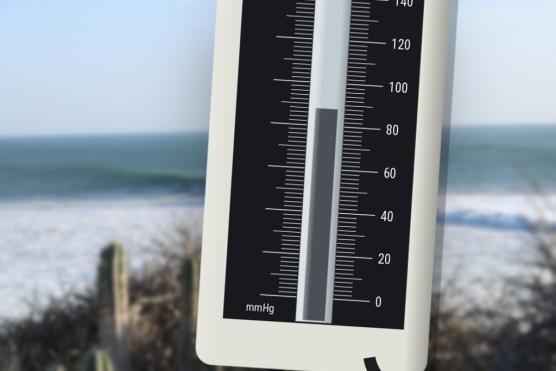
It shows 88 mmHg
